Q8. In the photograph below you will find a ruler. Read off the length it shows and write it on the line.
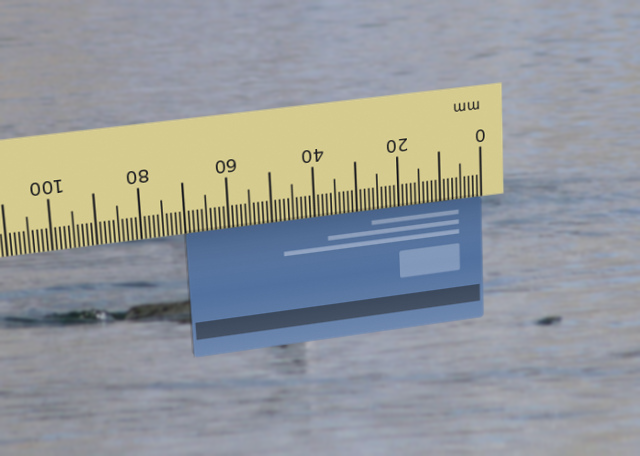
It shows 70 mm
